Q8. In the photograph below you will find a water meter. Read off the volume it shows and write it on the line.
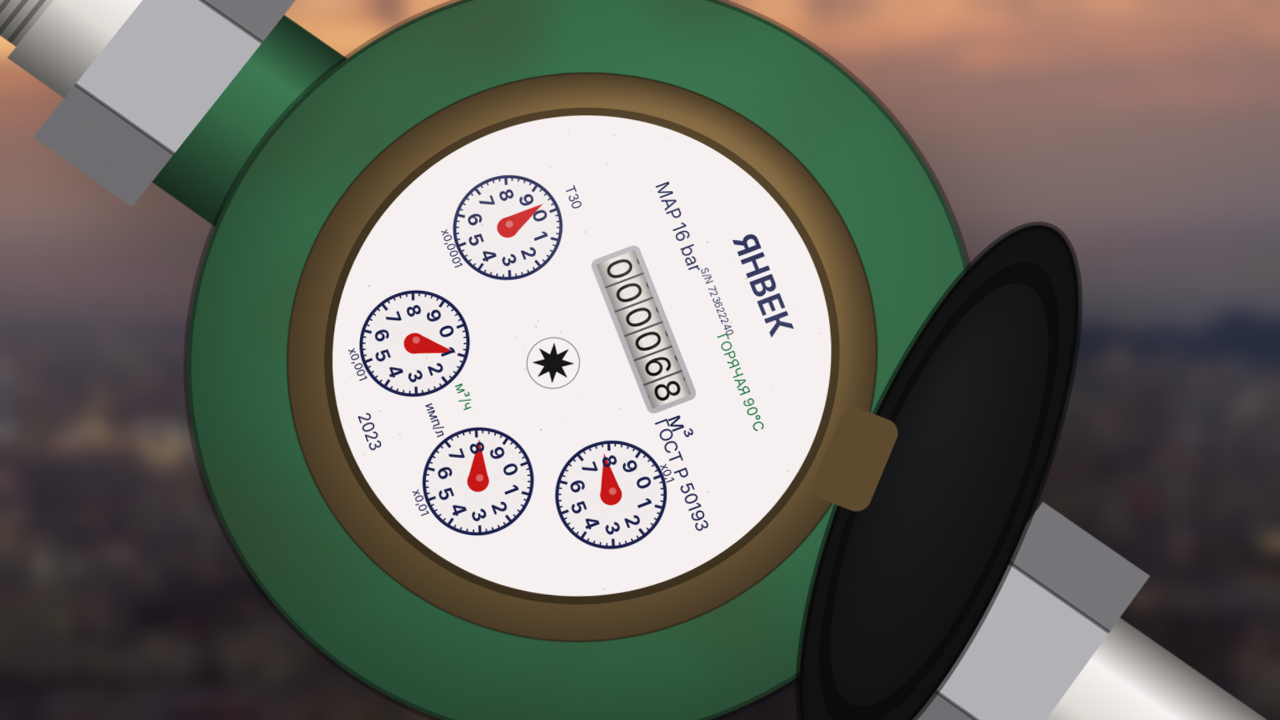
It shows 68.7809 m³
